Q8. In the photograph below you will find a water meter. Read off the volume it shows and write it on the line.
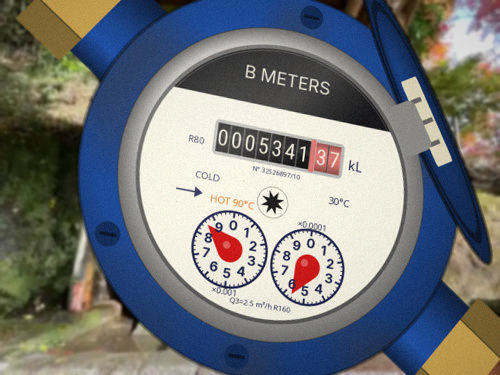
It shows 5341.3785 kL
